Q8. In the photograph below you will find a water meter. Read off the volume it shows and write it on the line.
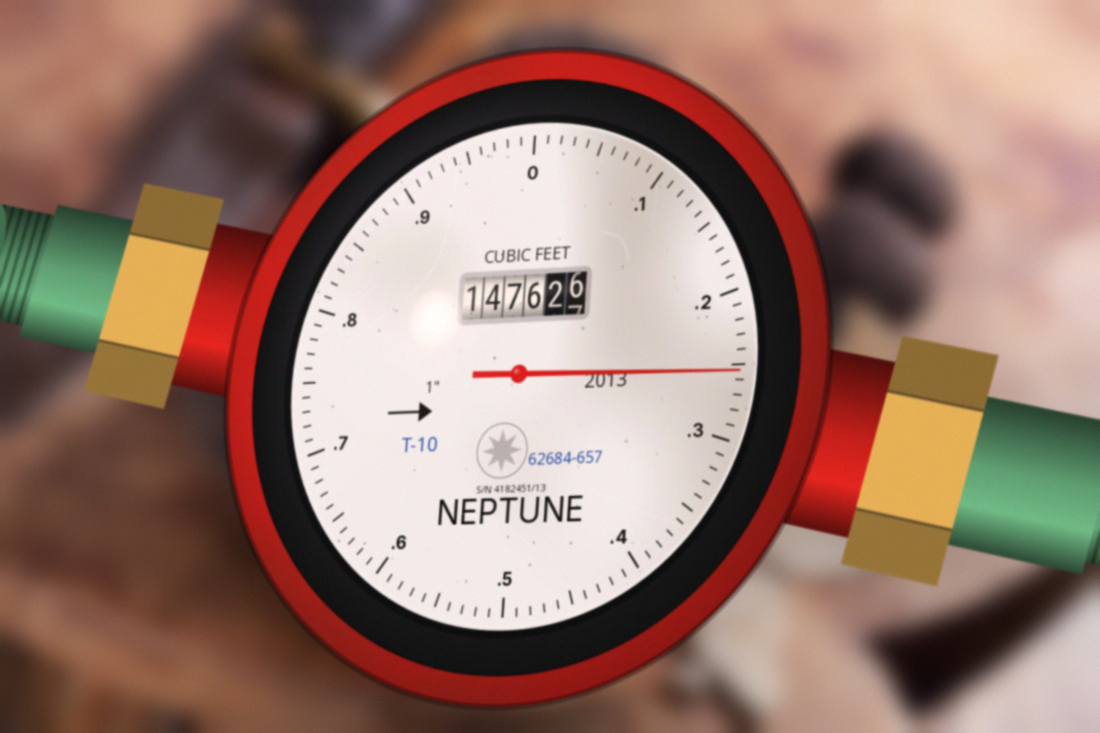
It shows 147626.25 ft³
